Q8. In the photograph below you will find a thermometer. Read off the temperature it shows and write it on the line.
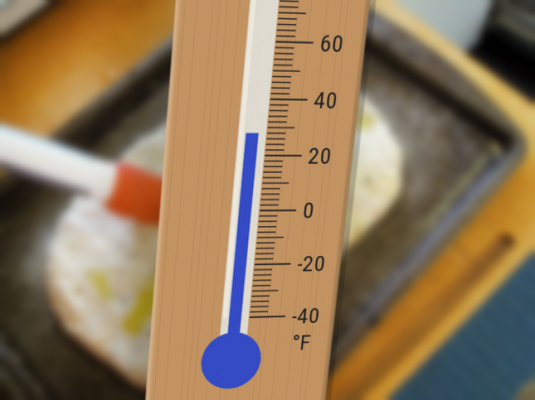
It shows 28 °F
